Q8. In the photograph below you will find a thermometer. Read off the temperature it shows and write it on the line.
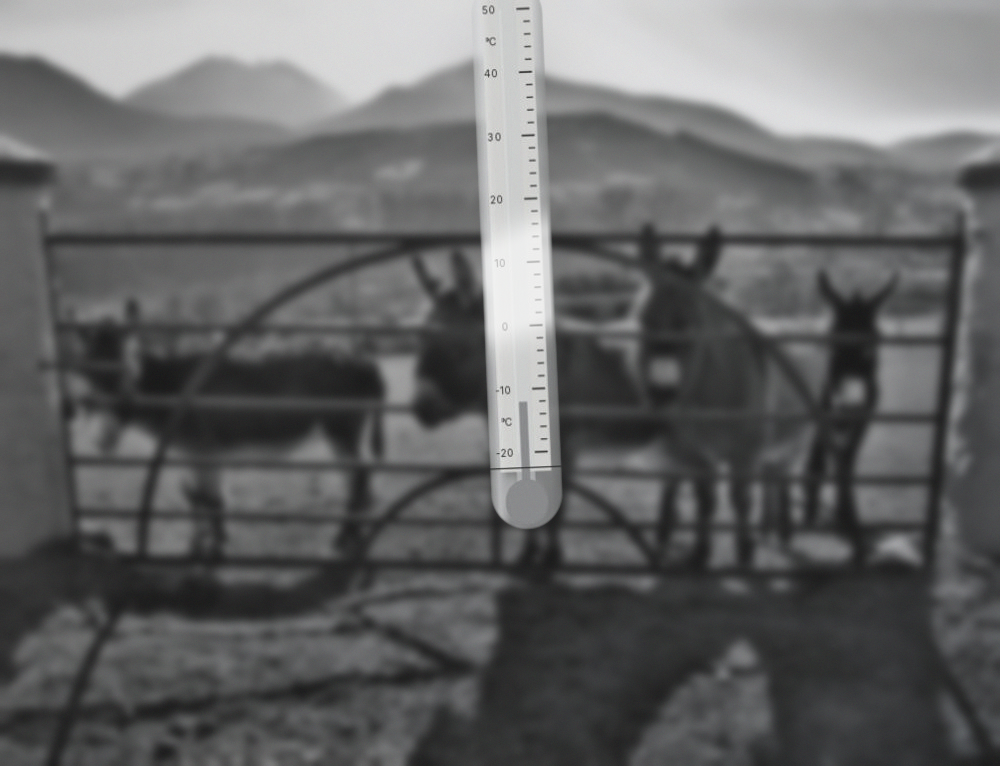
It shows -12 °C
